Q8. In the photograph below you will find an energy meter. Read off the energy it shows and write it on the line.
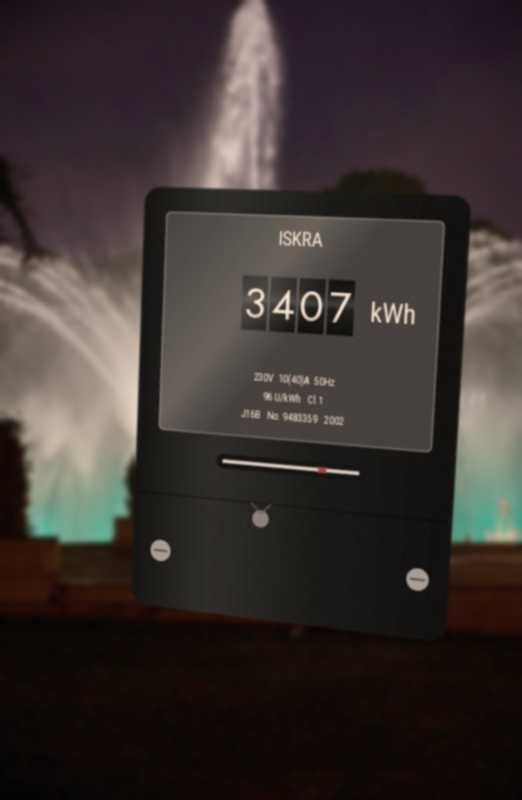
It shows 3407 kWh
